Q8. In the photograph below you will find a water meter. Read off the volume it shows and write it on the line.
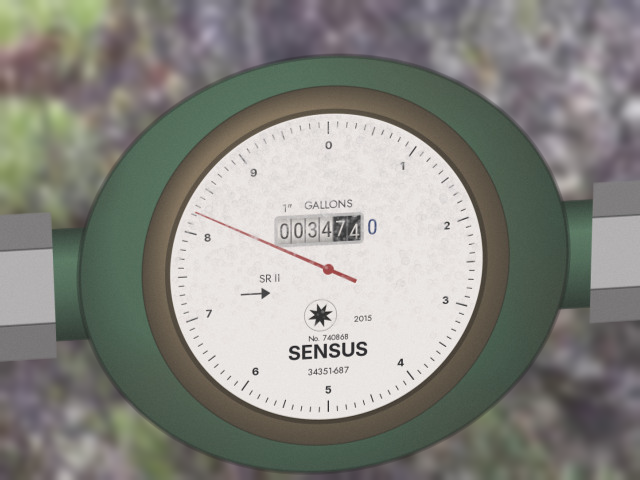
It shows 34738.2 gal
